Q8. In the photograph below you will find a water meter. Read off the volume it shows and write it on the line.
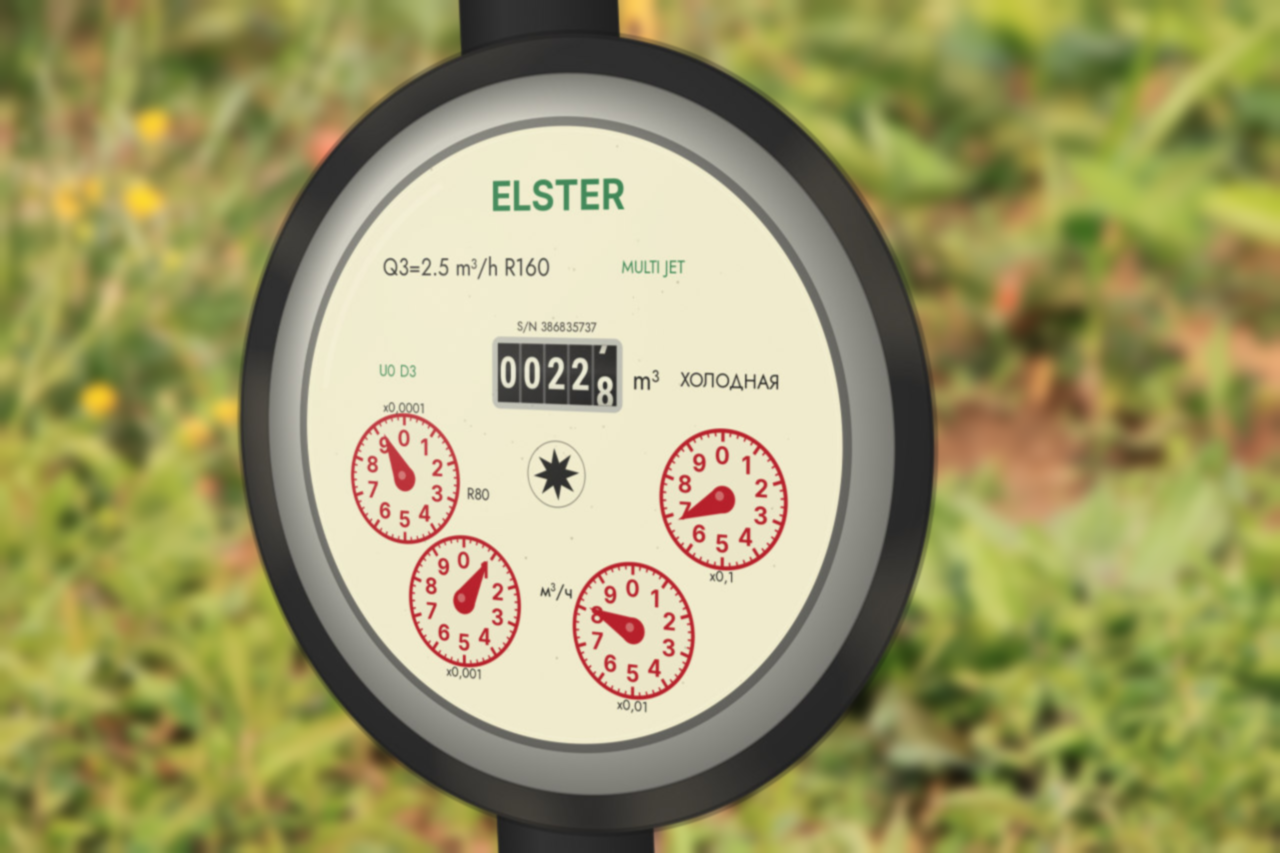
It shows 227.6809 m³
